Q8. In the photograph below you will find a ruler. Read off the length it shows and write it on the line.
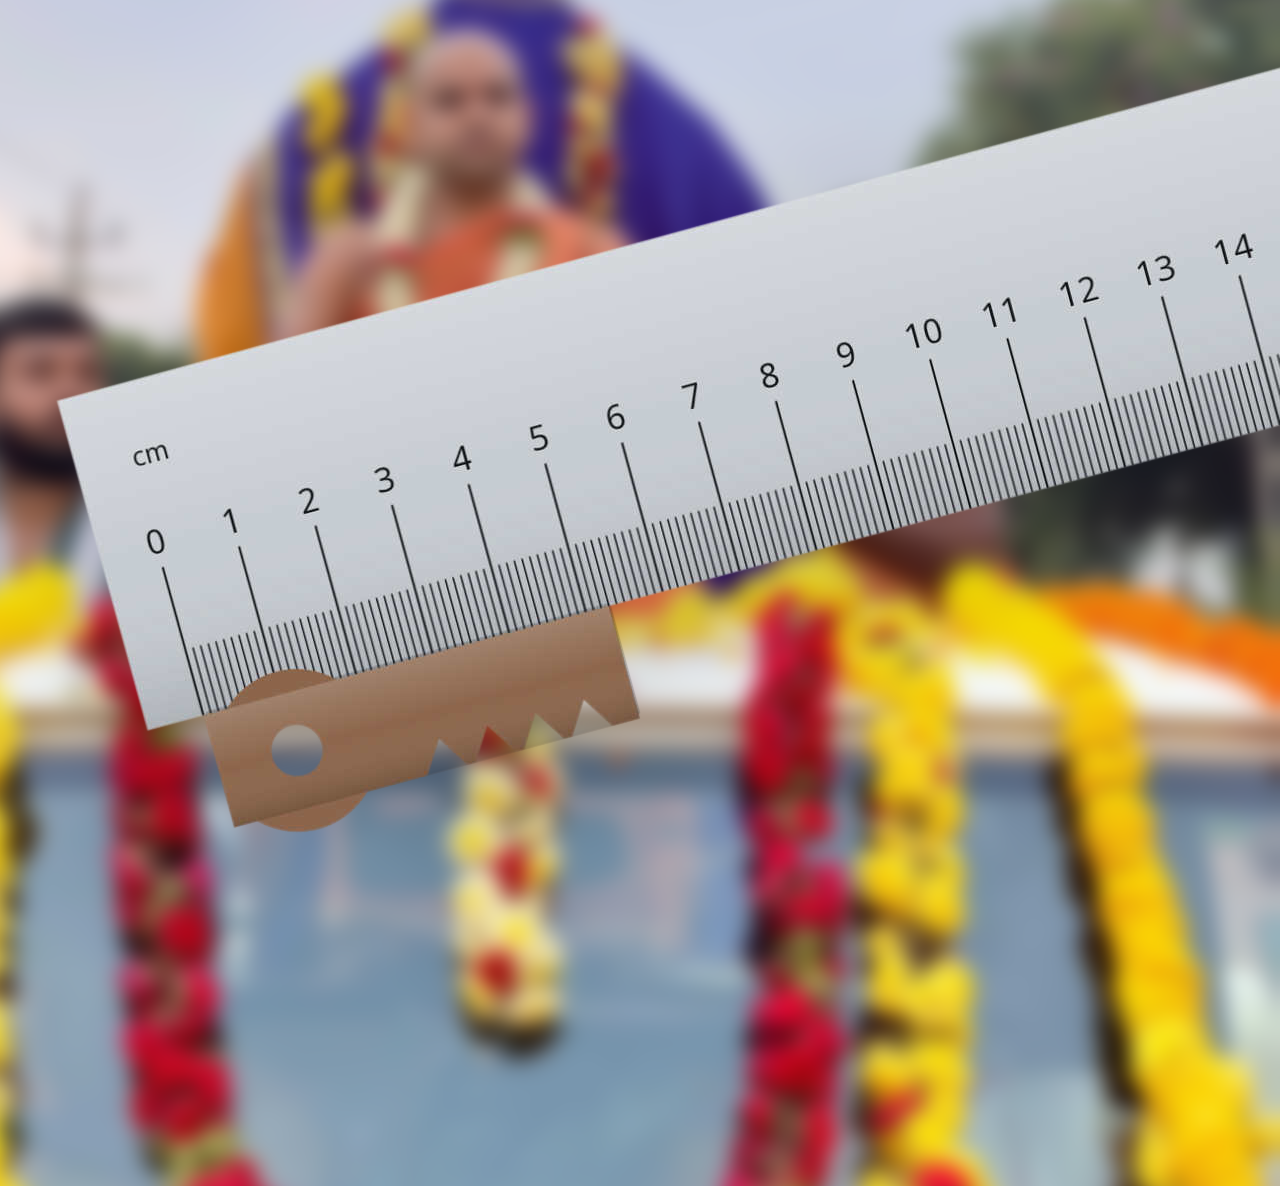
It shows 5.3 cm
